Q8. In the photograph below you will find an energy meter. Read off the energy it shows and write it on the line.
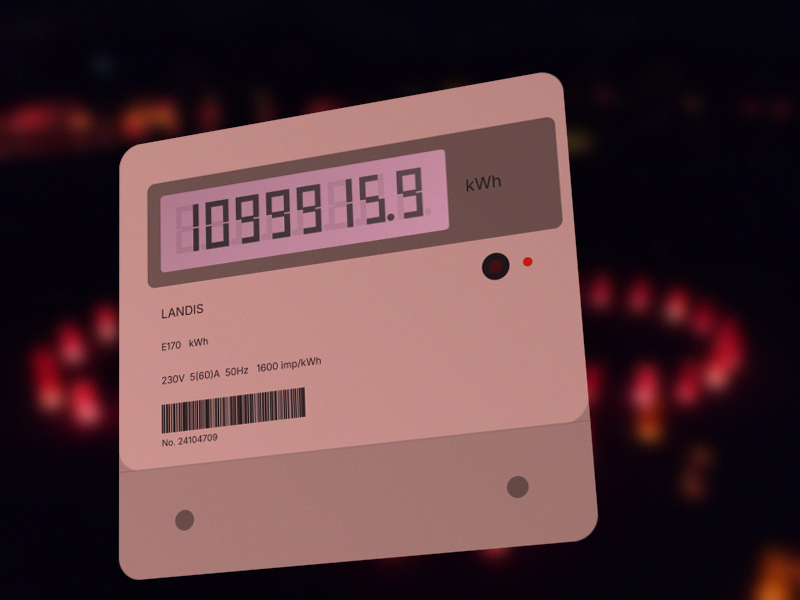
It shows 1099915.9 kWh
